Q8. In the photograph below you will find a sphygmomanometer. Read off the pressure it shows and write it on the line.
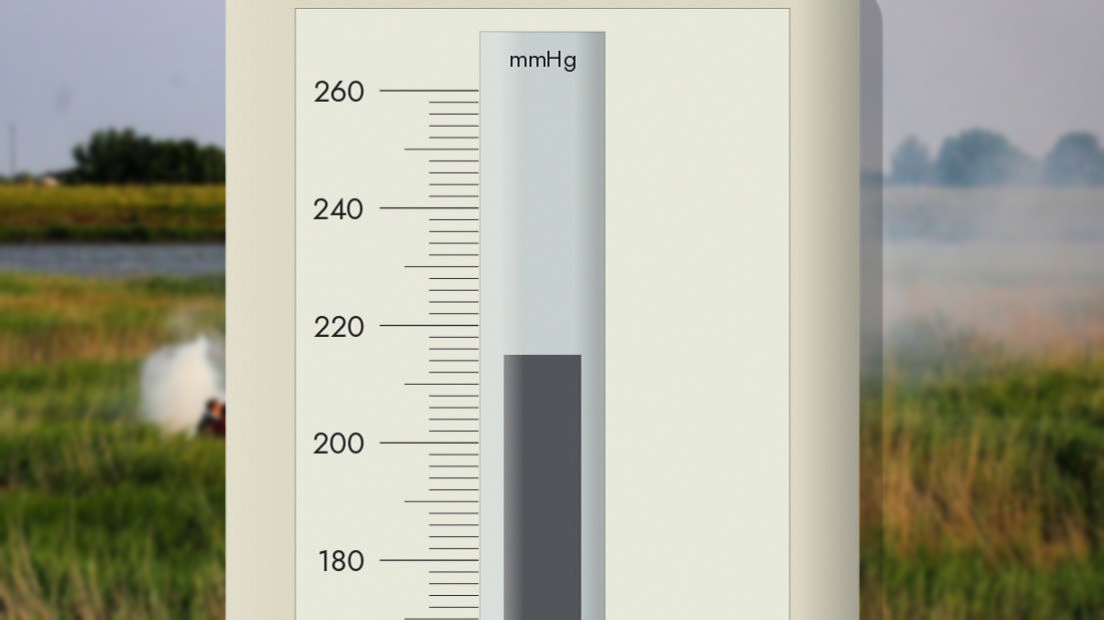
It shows 215 mmHg
